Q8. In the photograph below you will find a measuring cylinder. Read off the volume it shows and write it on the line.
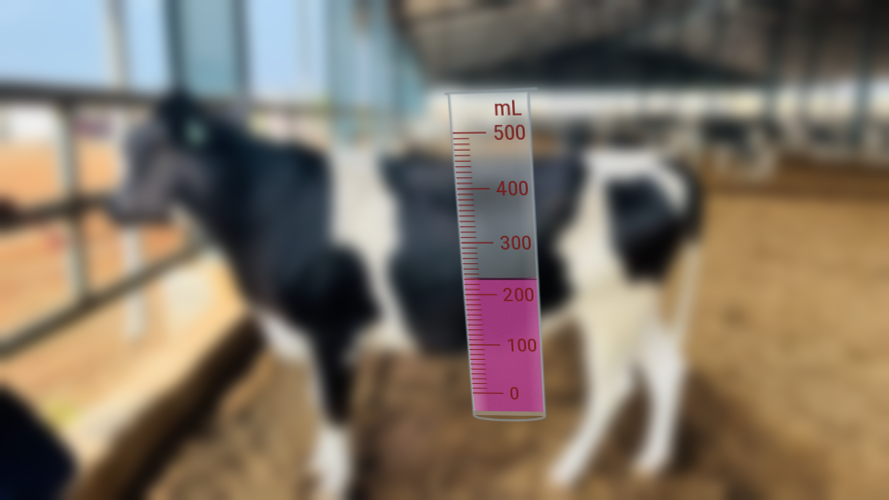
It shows 230 mL
